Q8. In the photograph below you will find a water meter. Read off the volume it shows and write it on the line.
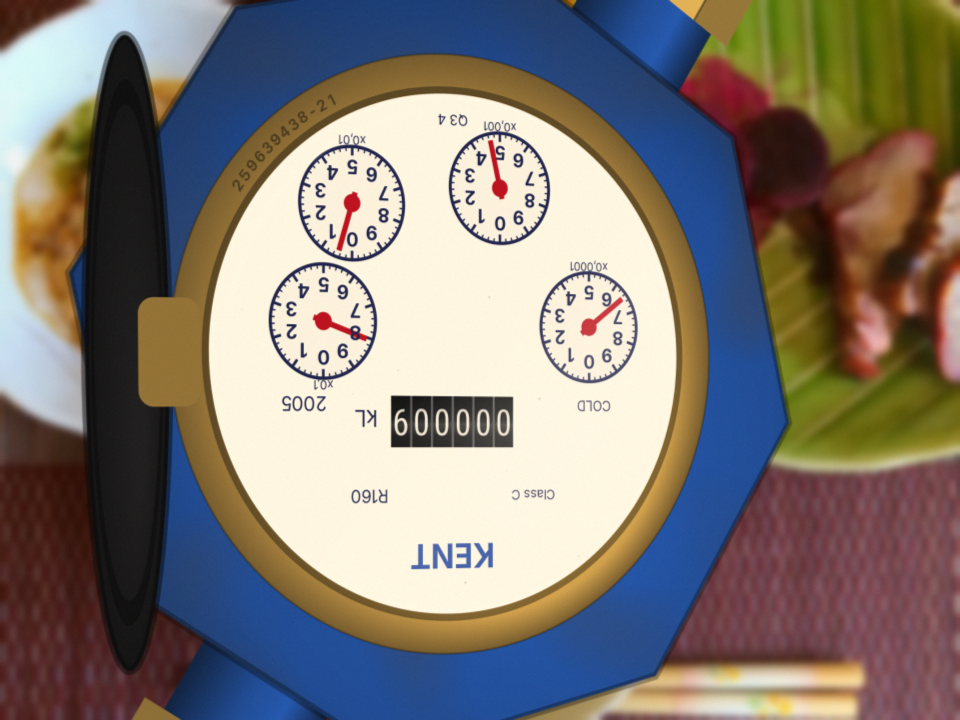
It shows 9.8046 kL
